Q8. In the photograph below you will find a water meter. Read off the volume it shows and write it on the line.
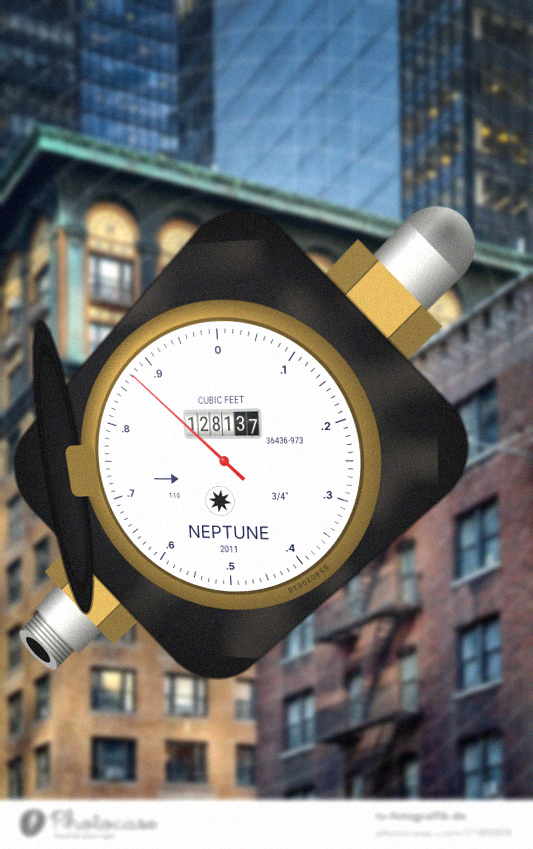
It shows 128136.87 ft³
